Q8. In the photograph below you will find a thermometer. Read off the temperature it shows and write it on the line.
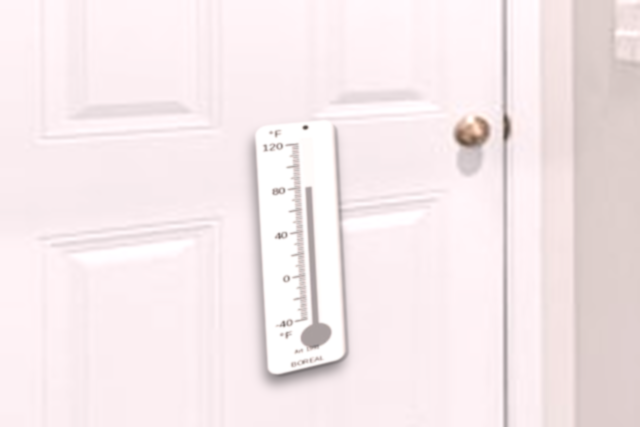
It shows 80 °F
